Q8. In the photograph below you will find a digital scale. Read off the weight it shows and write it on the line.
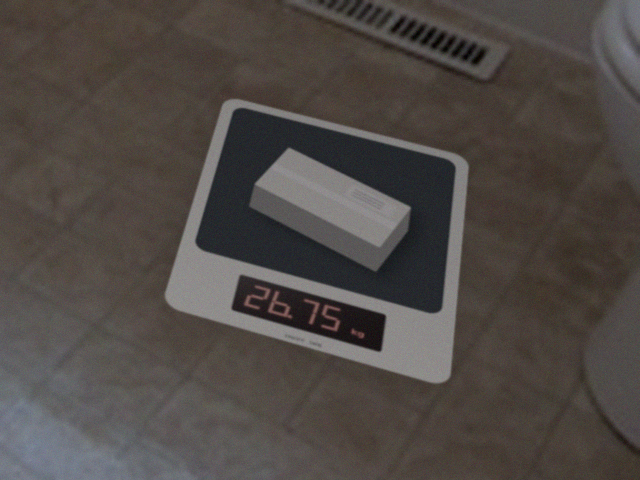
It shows 26.75 kg
